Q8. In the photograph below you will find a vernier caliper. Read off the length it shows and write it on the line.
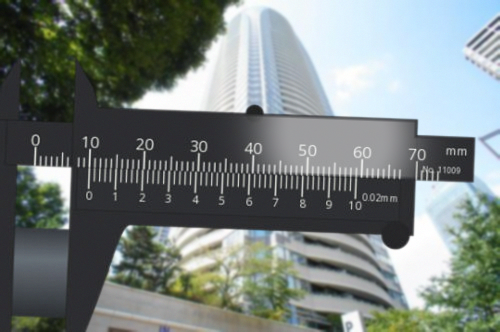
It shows 10.0 mm
